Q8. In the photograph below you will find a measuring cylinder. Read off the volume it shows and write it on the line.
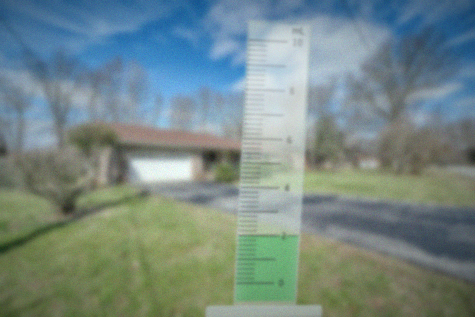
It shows 2 mL
